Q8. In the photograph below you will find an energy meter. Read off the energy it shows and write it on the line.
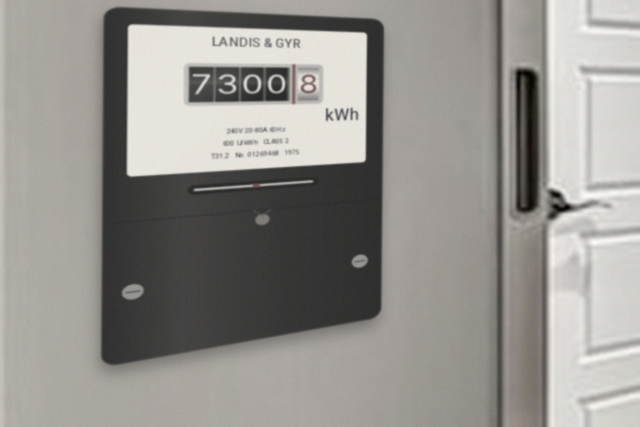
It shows 7300.8 kWh
